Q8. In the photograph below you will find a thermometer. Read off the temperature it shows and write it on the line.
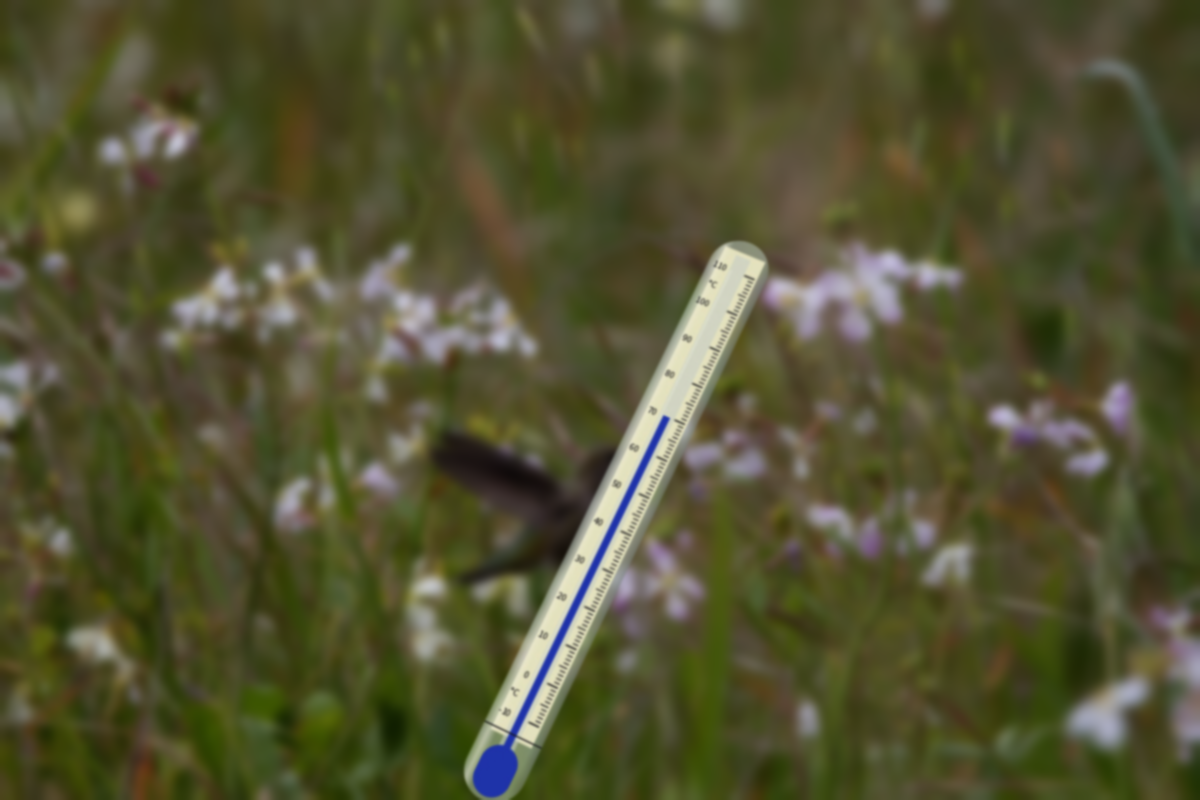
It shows 70 °C
